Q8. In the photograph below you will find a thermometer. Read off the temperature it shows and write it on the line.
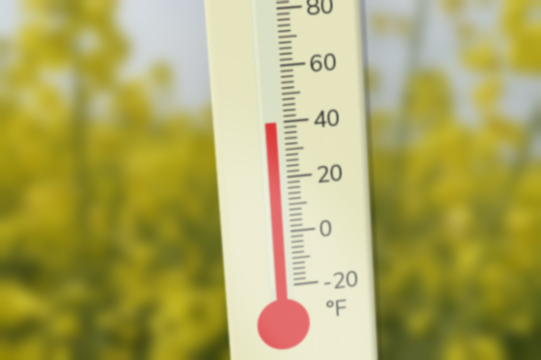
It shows 40 °F
